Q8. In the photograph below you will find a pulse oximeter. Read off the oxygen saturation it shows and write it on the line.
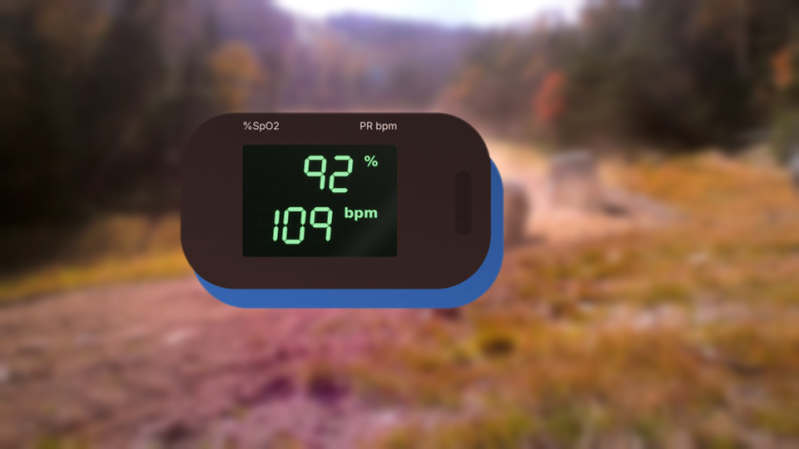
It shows 92 %
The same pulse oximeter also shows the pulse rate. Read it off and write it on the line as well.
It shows 109 bpm
